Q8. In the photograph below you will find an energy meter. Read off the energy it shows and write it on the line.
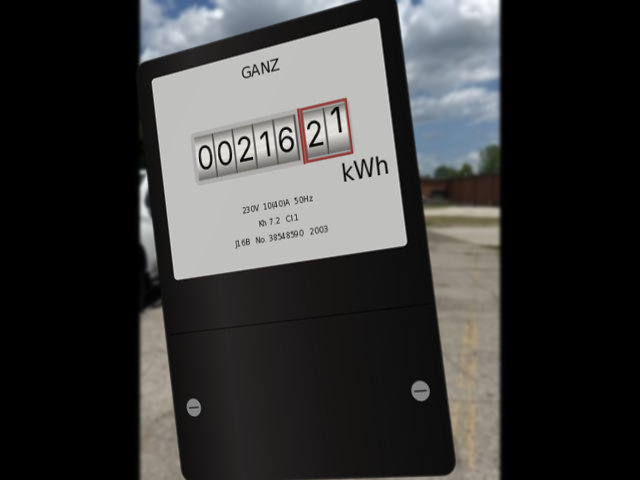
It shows 216.21 kWh
